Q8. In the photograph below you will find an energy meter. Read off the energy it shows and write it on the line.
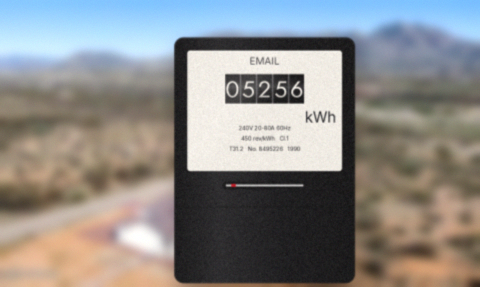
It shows 5256 kWh
